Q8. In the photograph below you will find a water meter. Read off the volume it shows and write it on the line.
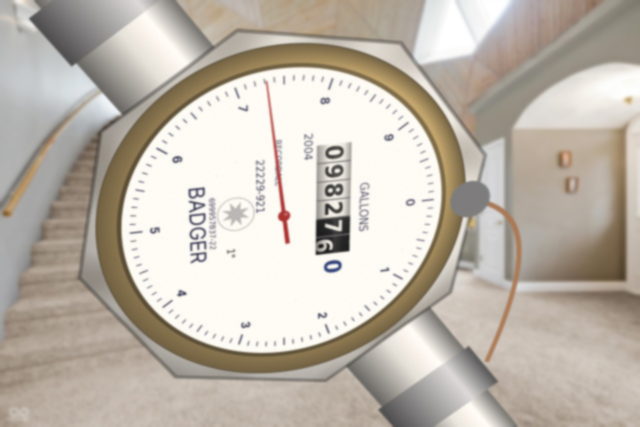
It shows 982757.3 gal
